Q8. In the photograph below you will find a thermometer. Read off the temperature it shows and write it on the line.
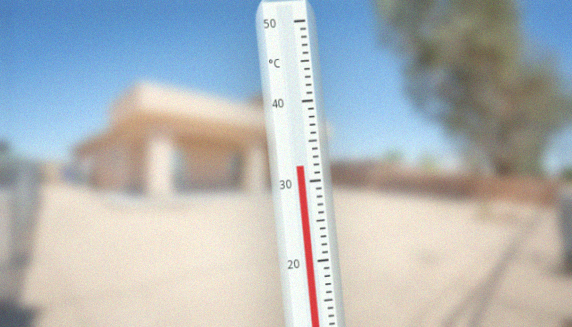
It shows 32 °C
